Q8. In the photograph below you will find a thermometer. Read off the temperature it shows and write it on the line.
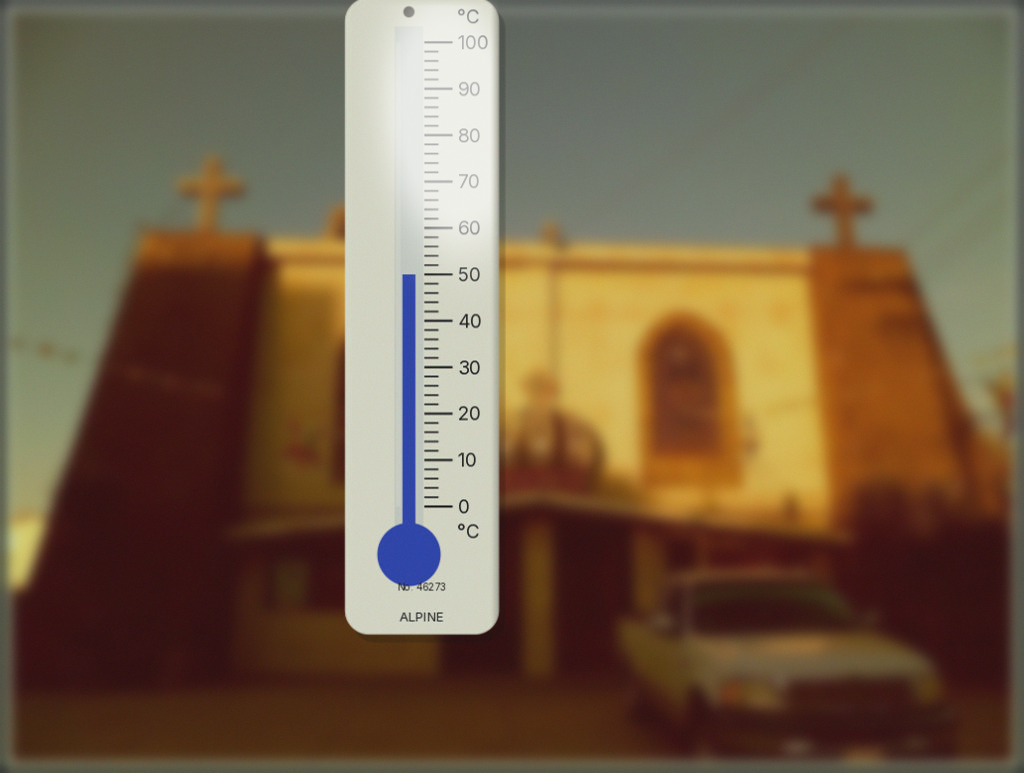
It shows 50 °C
